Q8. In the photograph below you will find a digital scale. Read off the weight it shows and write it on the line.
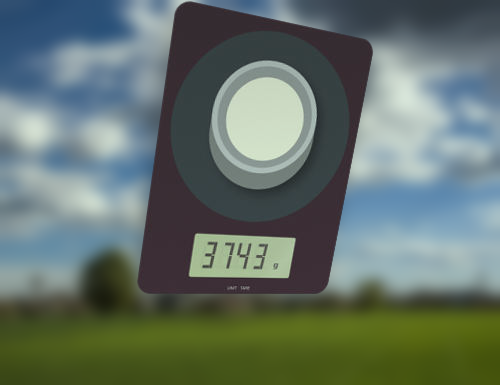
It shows 3743 g
